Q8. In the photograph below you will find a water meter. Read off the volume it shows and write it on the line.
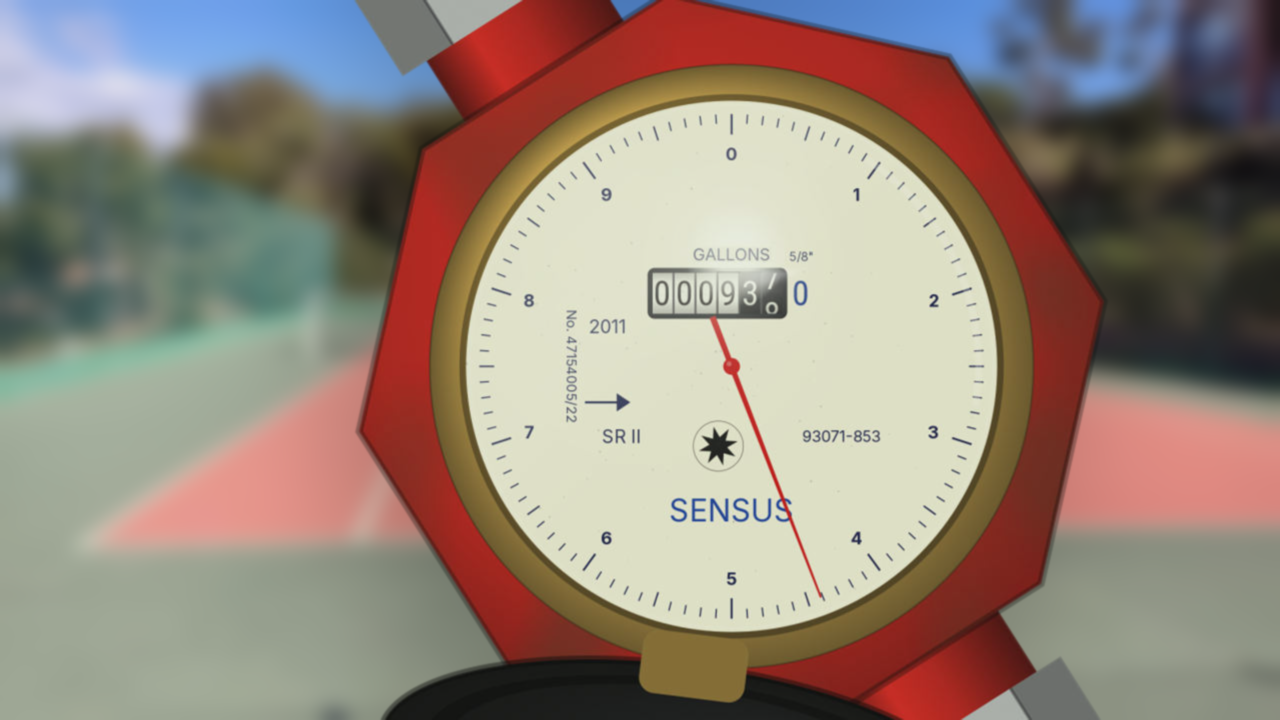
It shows 9374.4 gal
